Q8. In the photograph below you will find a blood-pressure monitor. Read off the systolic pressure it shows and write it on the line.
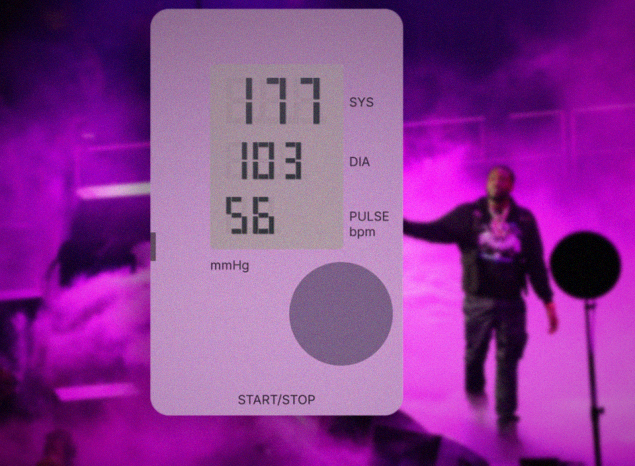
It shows 177 mmHg
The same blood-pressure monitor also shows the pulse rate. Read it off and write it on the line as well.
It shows 56 bpm
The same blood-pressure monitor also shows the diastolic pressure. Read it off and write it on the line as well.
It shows 103 mmHg
